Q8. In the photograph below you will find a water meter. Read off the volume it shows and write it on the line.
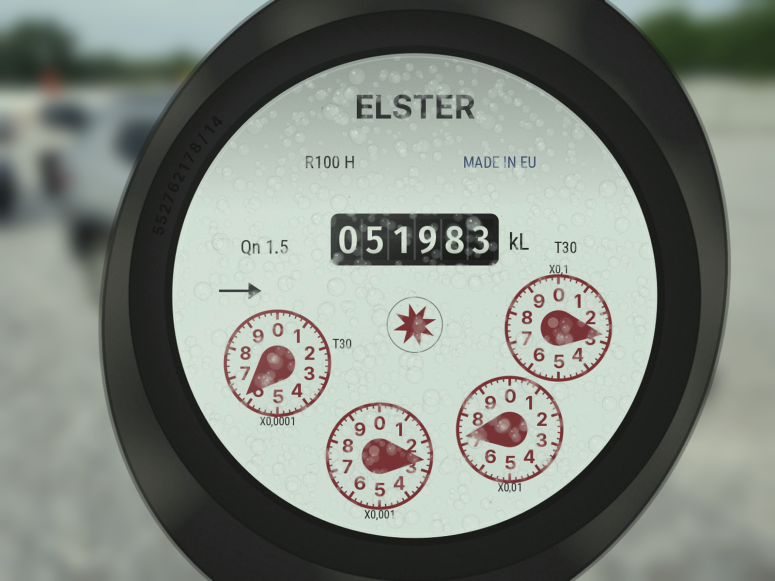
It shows 51983.2726 kL
